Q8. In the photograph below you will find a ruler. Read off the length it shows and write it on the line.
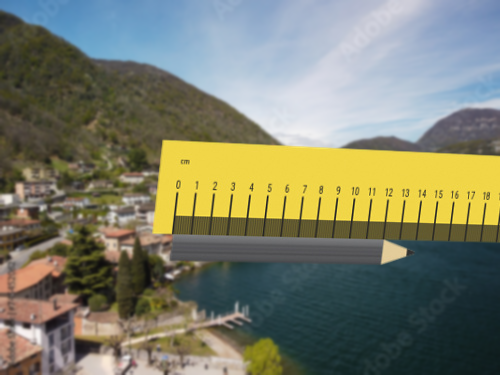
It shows 14 cm
